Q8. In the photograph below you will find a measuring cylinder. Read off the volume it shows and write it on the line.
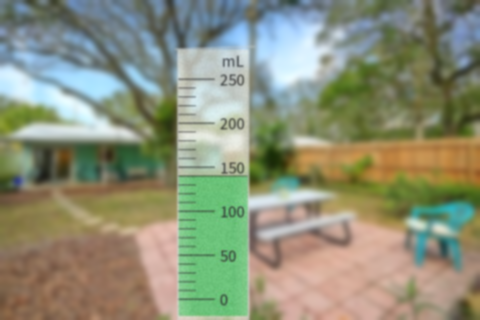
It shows 140 mL
